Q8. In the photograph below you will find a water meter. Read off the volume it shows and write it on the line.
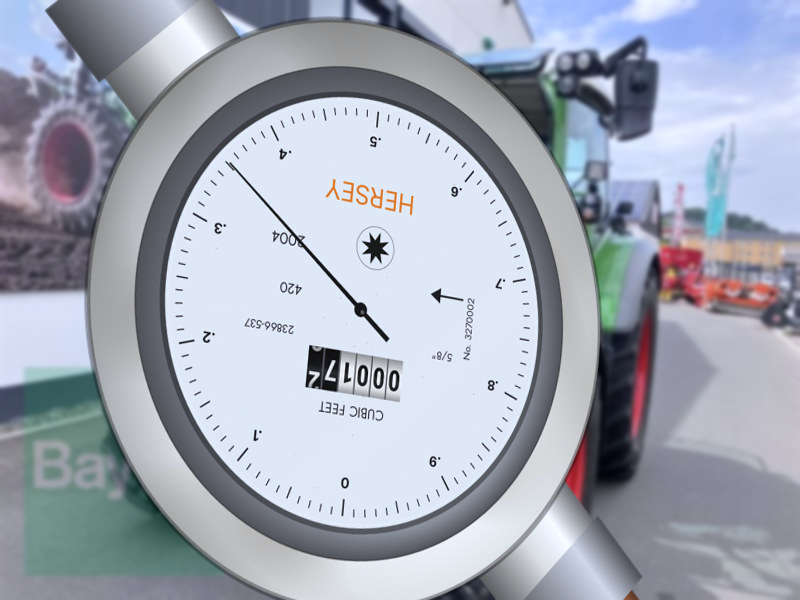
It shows 172.35 ft³
